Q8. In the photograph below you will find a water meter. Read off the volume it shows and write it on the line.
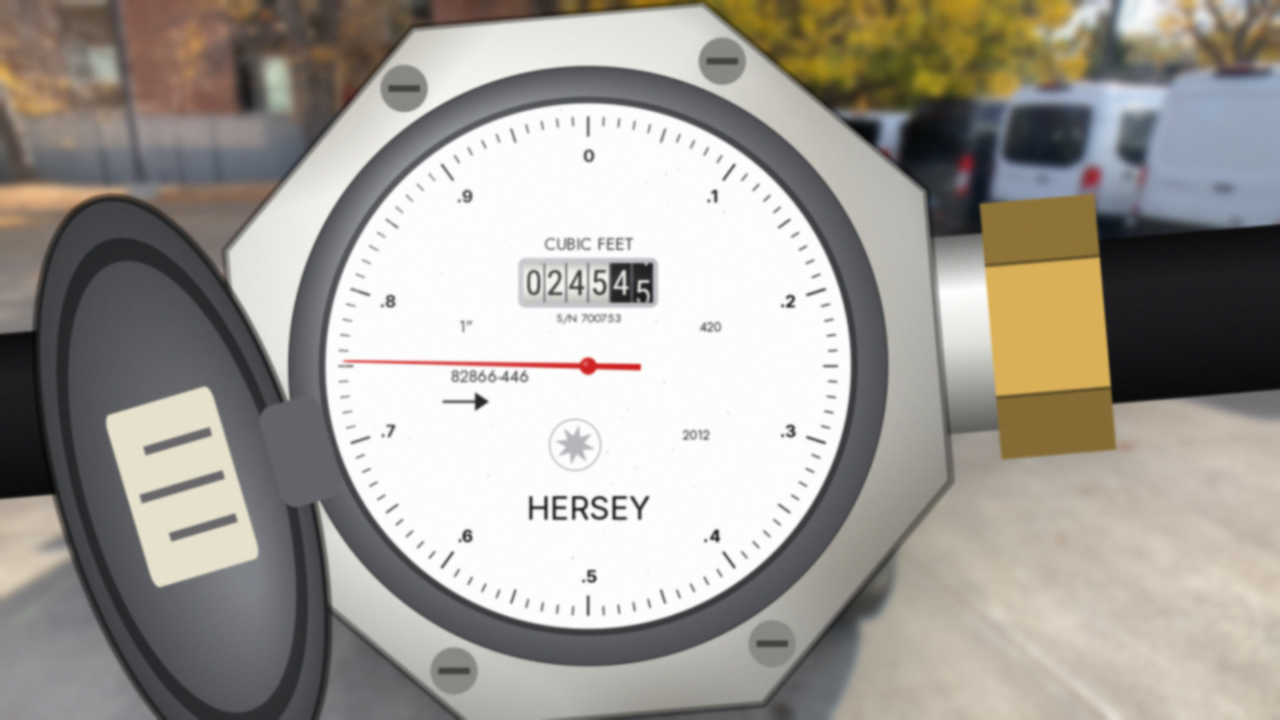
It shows 24544.75 ft³
